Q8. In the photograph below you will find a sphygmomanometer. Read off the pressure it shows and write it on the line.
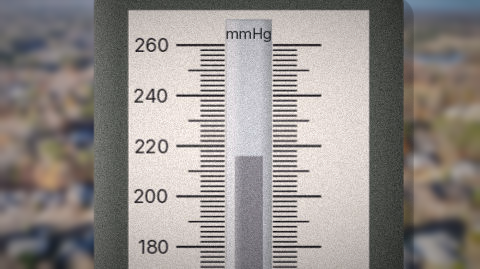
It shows 216 mmHg
